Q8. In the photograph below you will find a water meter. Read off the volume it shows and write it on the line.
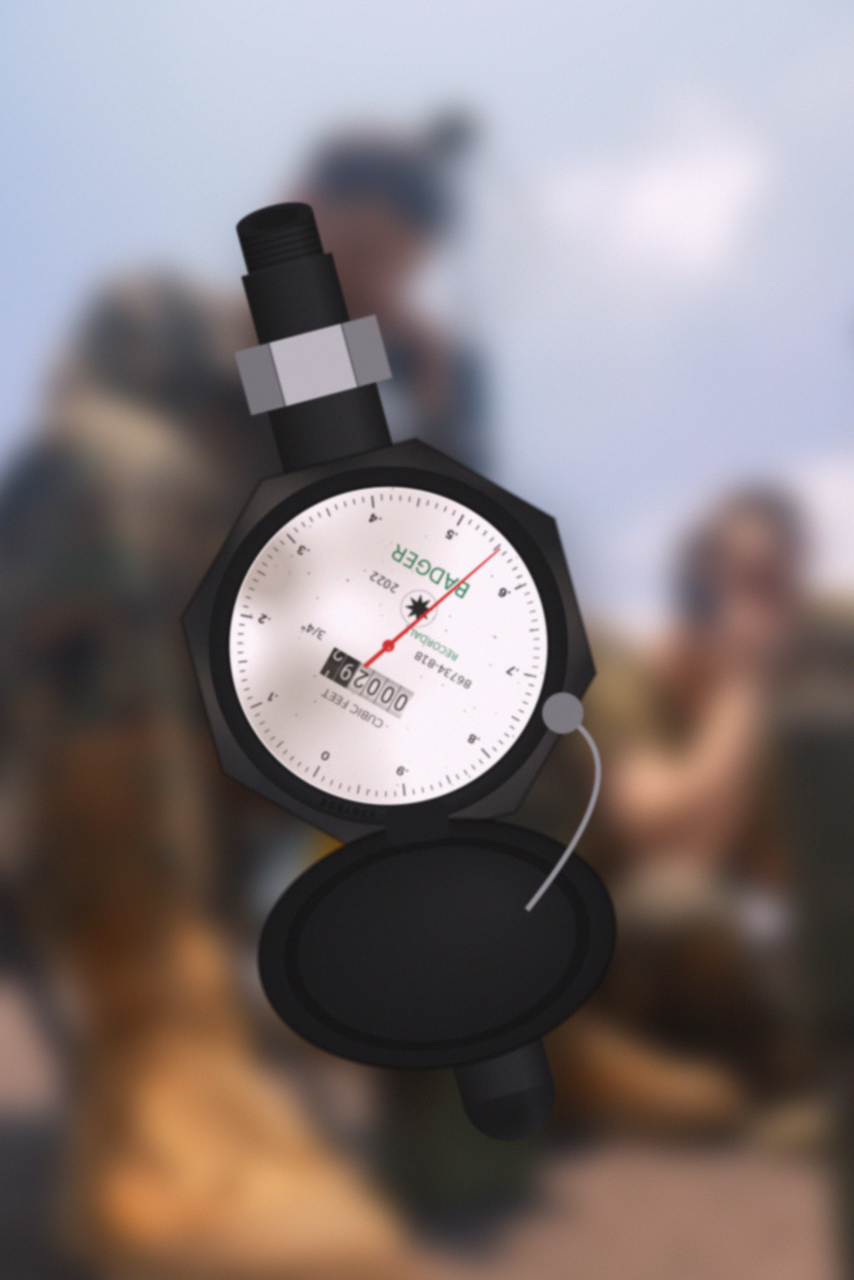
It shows 291.55 ft³
